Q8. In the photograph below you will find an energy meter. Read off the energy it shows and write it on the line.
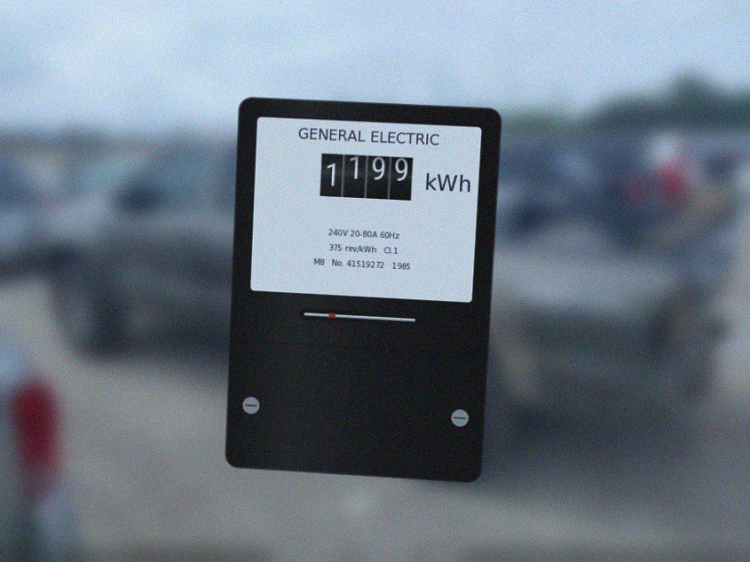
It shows 1199 kWh
